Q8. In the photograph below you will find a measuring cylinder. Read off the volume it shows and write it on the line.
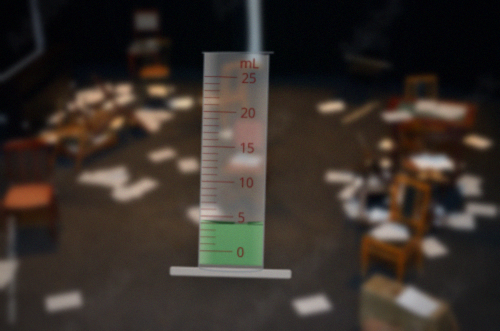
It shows 4 mL
